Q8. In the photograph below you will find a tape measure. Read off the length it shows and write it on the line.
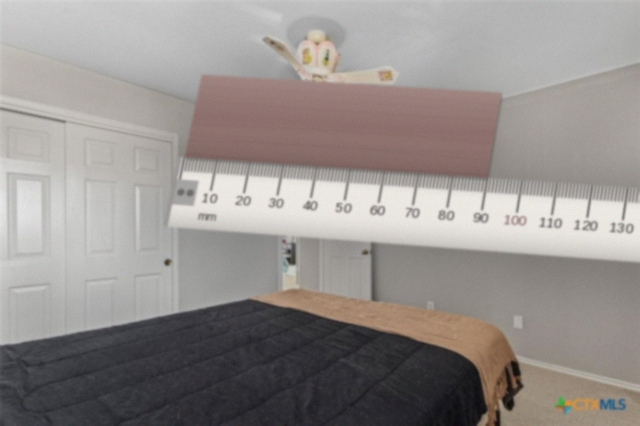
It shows 90 mm
